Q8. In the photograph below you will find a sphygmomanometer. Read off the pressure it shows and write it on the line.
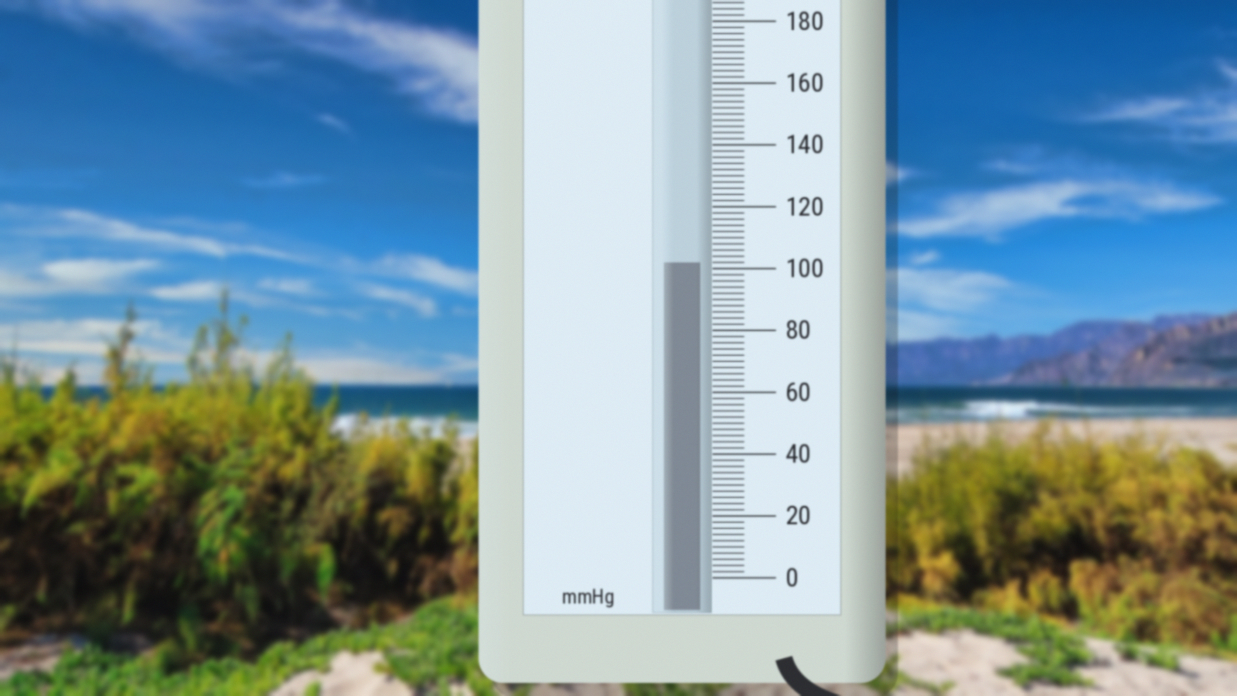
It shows 102 mmHg
